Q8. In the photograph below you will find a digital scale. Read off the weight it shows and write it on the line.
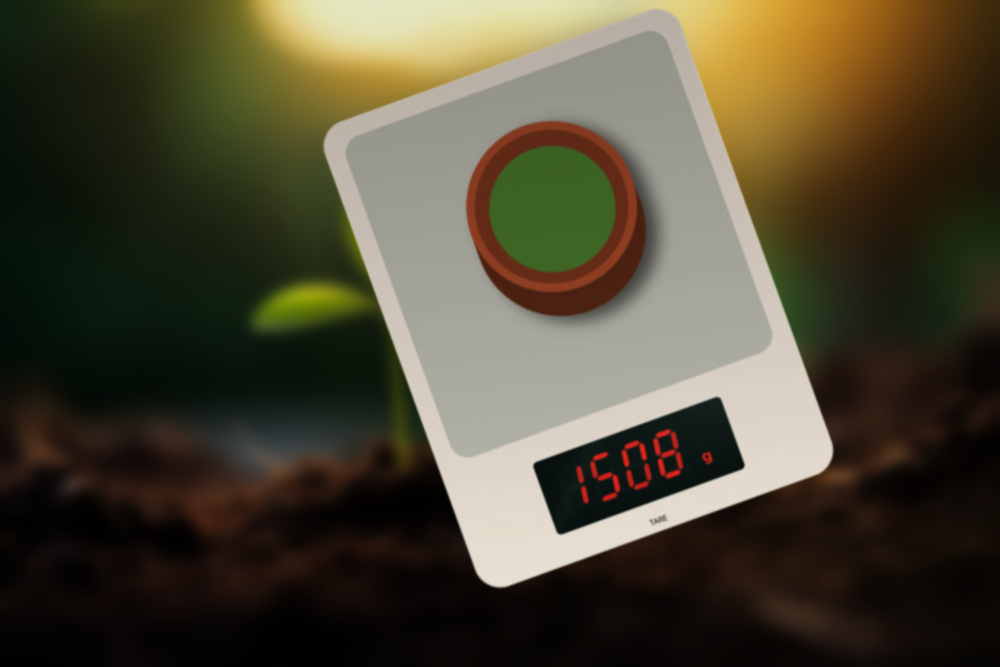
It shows 1508 g
